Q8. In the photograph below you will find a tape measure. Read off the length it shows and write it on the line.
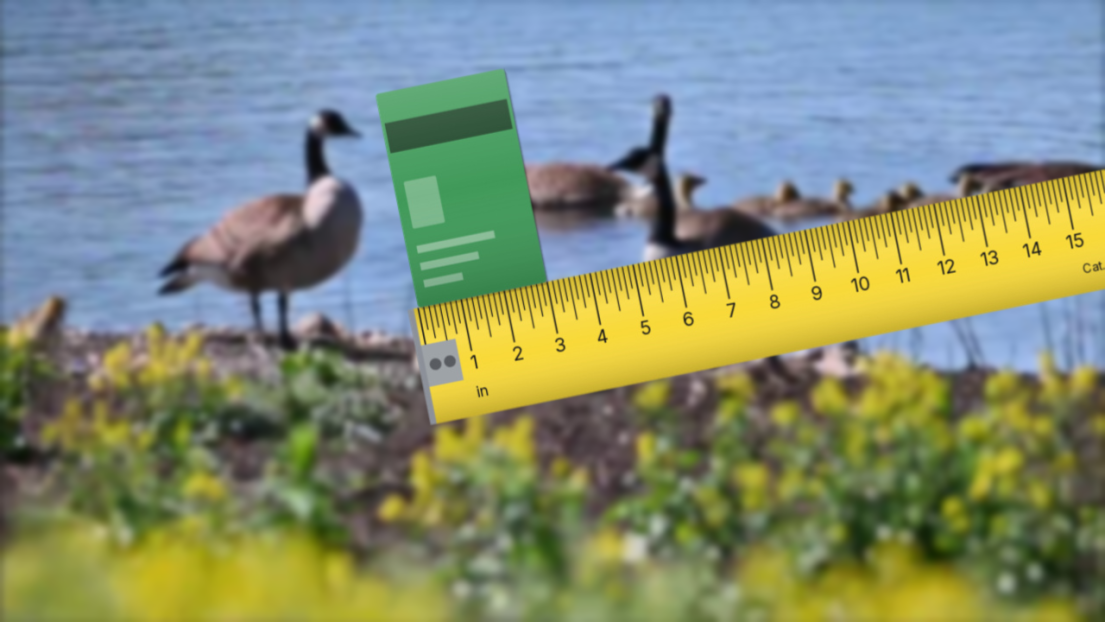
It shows 3 in
